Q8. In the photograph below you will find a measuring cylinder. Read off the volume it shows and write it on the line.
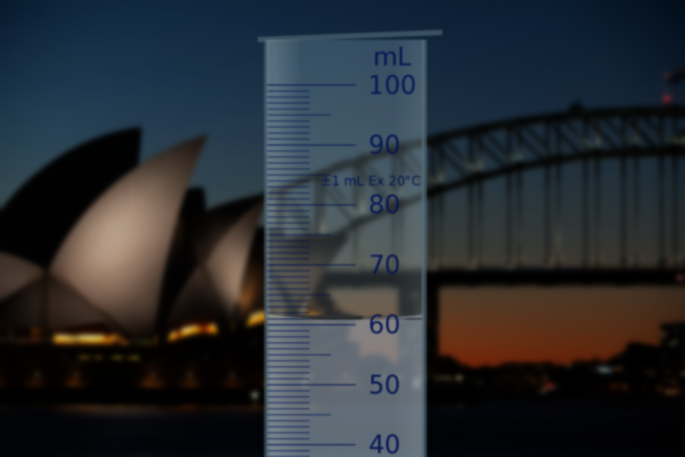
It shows 61 mL
